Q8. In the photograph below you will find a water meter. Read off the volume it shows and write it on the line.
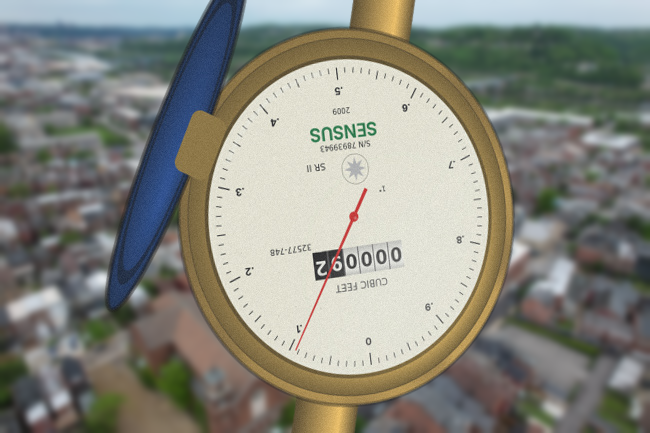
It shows 92.09 ft³
